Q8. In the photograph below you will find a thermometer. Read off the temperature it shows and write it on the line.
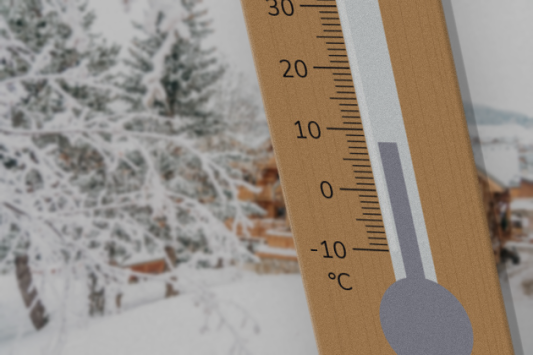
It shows 8 °C
